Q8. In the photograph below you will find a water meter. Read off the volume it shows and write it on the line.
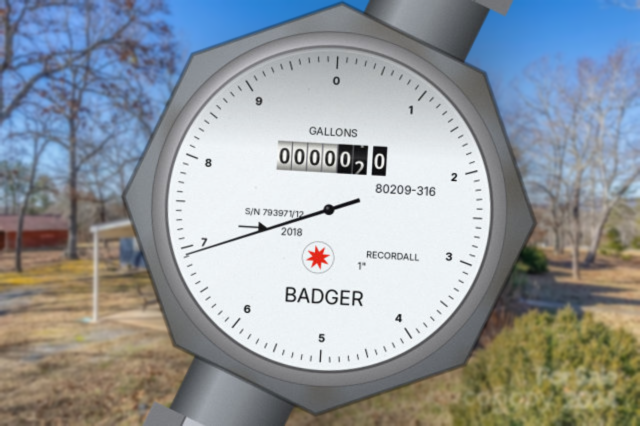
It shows 16.9 gal
